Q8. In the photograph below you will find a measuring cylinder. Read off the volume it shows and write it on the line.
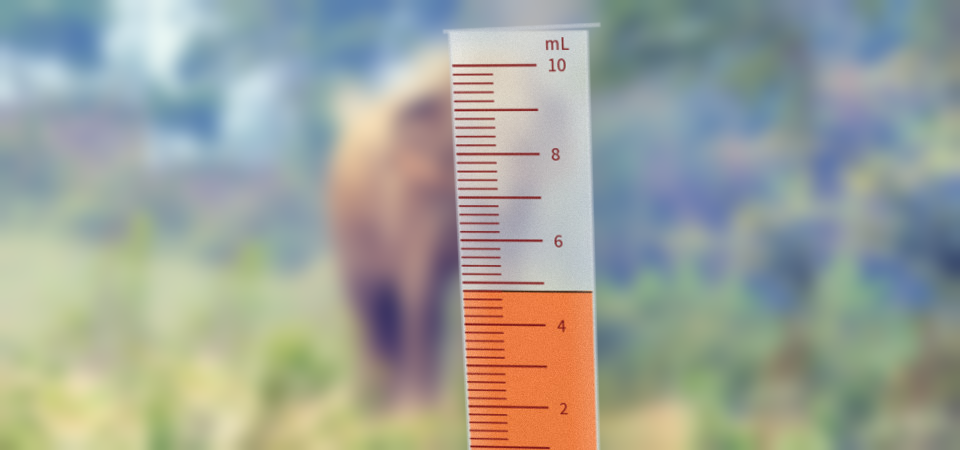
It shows 4.8 mL
